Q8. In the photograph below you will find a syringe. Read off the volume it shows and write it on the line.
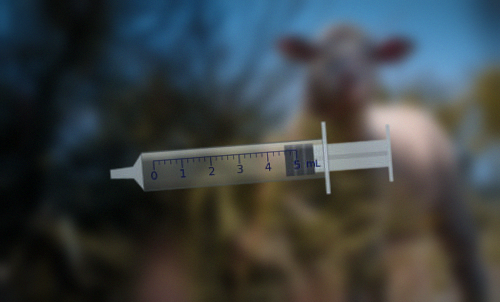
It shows 4.6 mL
